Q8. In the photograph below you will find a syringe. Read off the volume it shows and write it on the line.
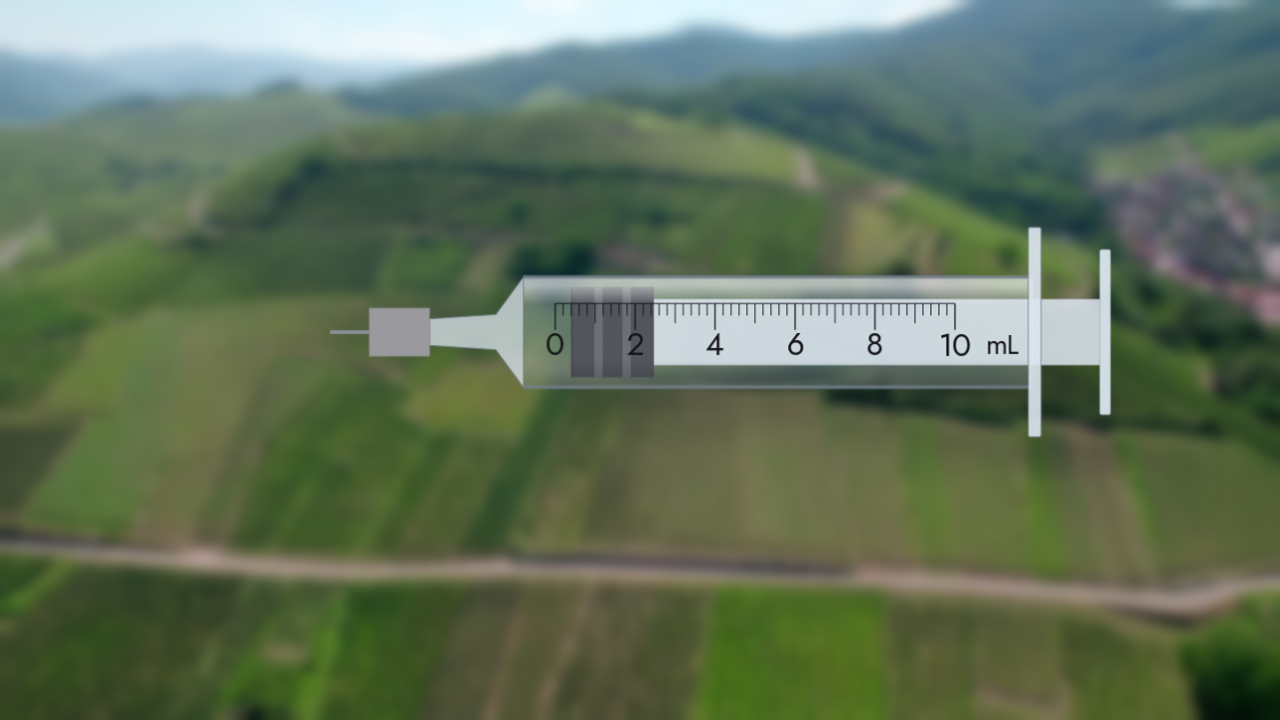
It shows 0.4 mL
